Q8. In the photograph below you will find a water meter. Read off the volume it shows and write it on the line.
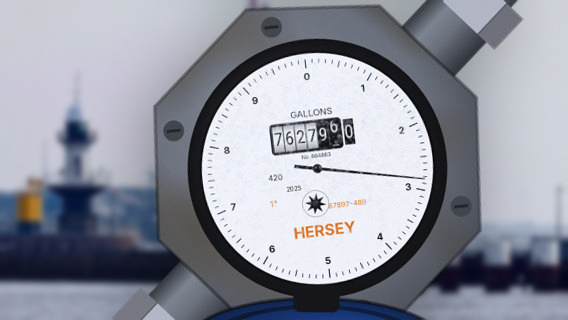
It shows 7627962.8 gal
